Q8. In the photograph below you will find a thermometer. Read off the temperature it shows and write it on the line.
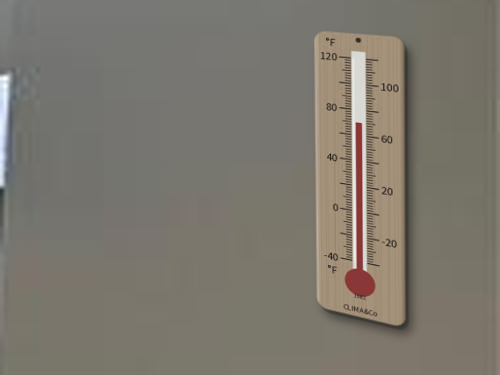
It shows 70 °F
